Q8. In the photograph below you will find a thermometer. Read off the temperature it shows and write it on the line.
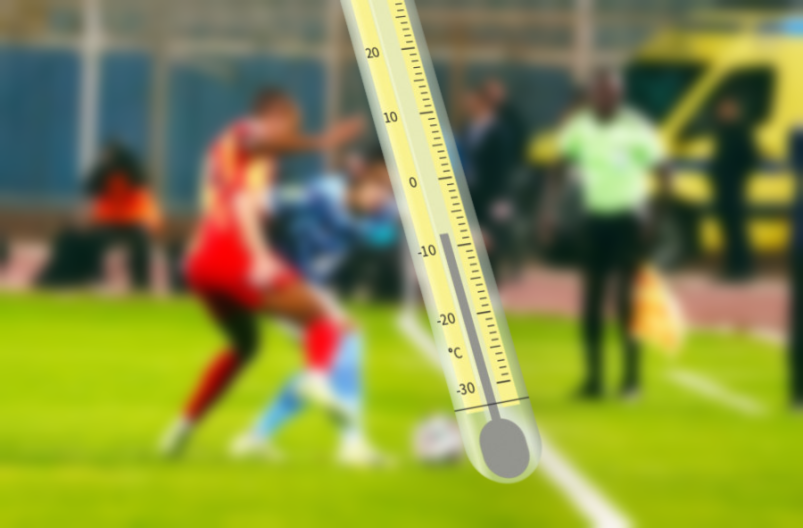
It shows -8 °C
